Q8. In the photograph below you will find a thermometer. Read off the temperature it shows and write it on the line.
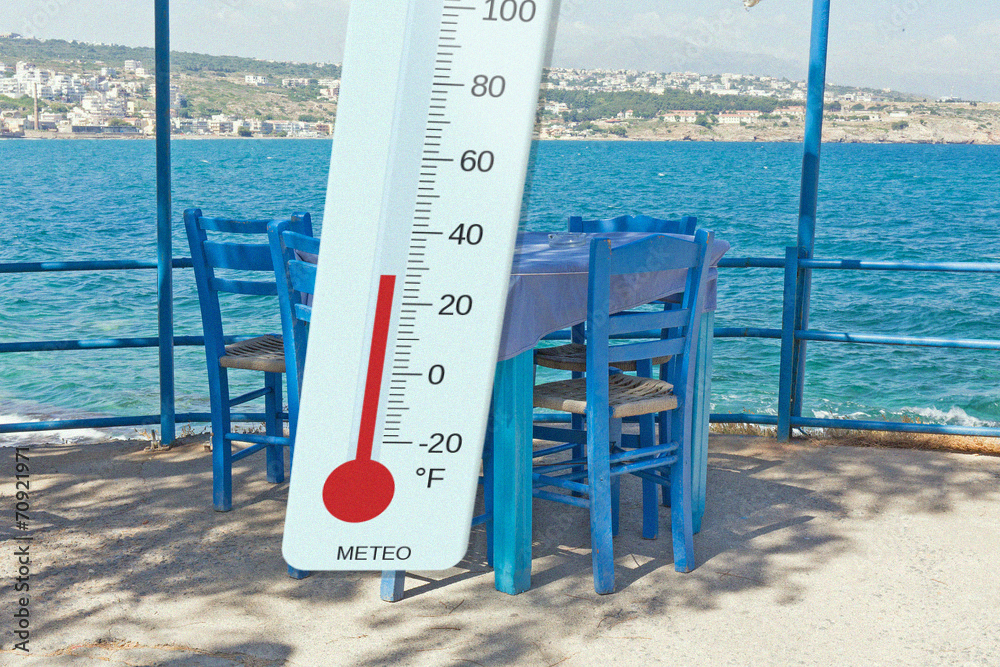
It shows 28 °F
